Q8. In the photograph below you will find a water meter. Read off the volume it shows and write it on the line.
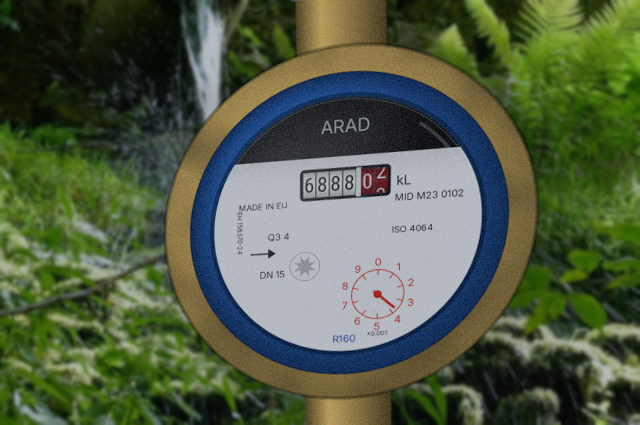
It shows 6888.023 kL
